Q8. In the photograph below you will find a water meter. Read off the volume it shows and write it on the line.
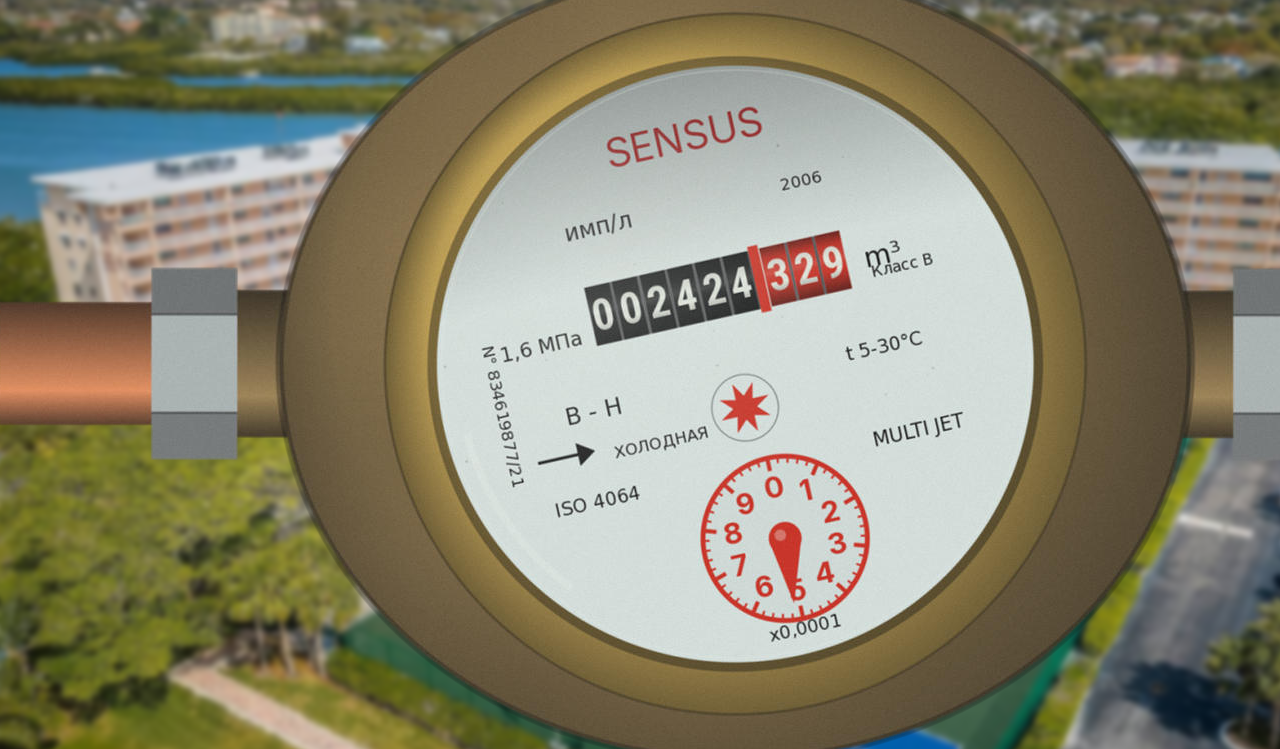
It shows 2424.3295 m³
